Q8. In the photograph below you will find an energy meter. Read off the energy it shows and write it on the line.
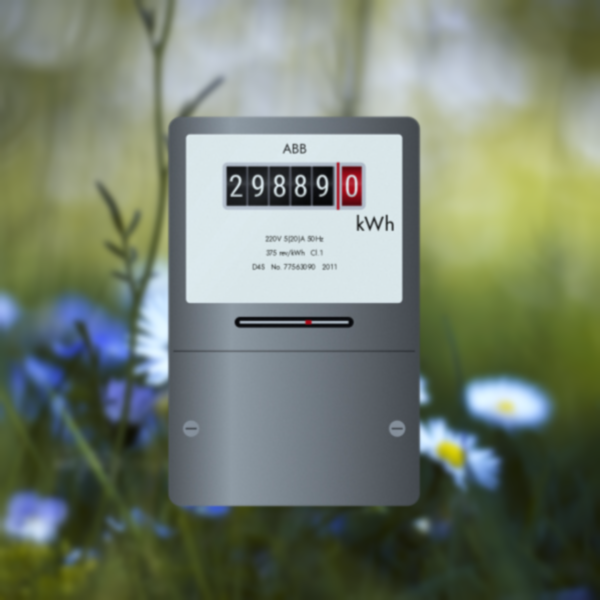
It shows 29889.0 kWh
